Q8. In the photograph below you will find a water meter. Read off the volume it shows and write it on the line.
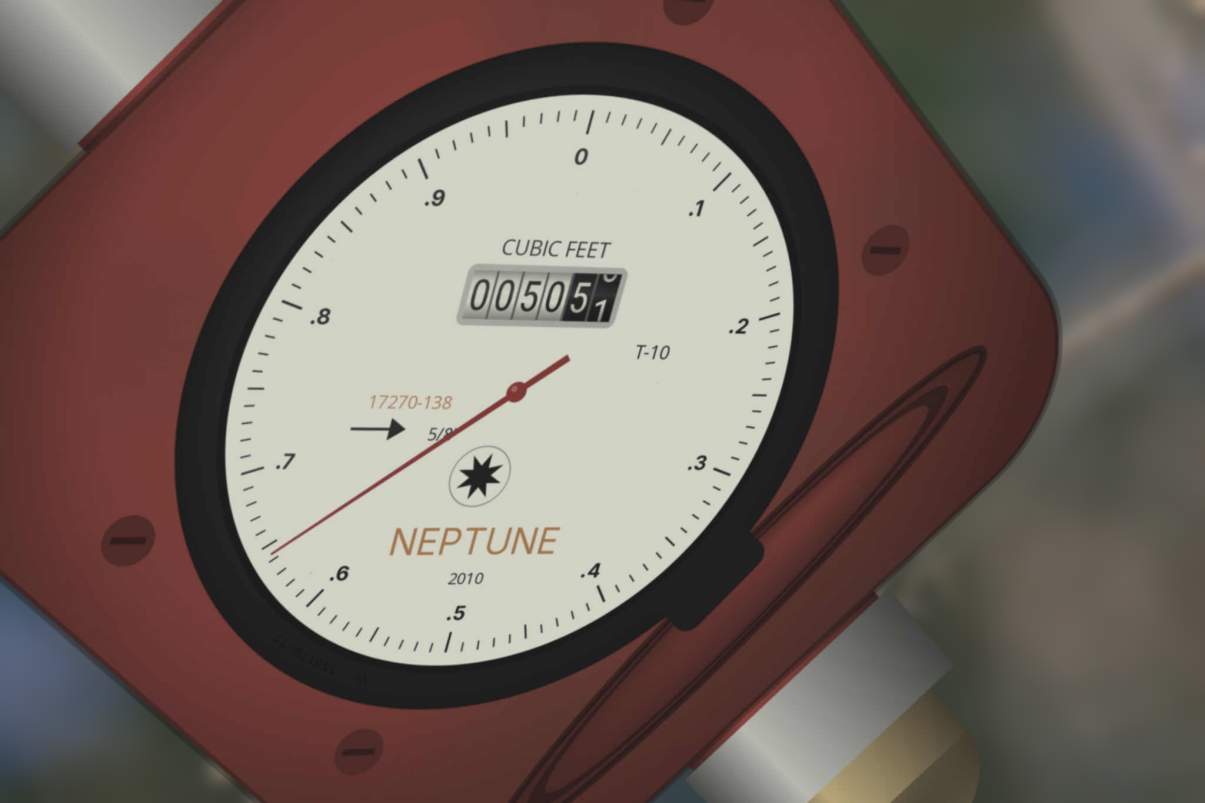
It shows 5050.64 ft³
